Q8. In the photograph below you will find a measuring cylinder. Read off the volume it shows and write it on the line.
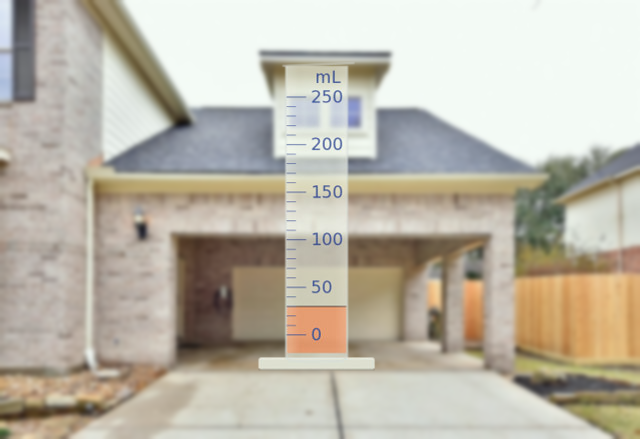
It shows 30 mL
